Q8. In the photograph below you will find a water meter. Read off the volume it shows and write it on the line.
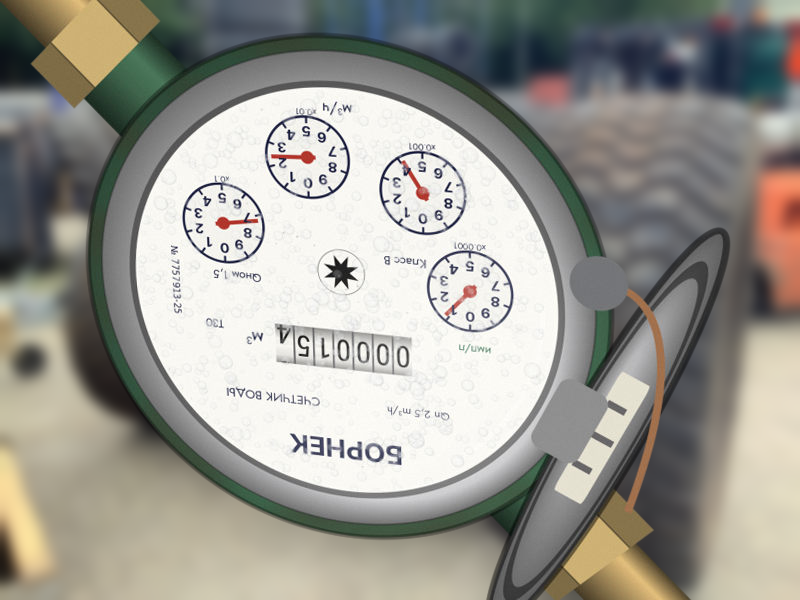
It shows 153.7241 m³
